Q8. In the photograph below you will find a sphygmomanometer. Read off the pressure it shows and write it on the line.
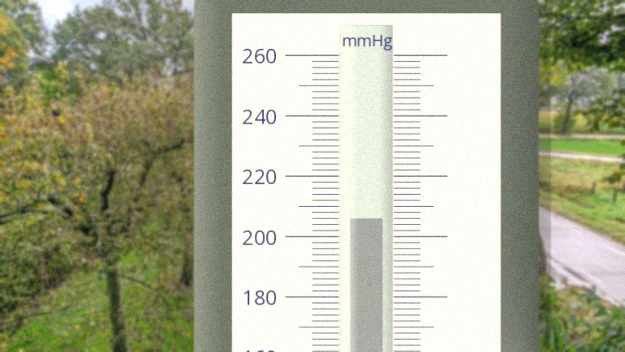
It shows 206 mmHg
